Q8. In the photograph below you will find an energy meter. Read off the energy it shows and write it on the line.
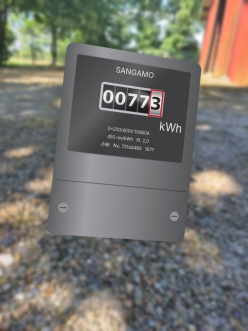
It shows 77.3 kWh
